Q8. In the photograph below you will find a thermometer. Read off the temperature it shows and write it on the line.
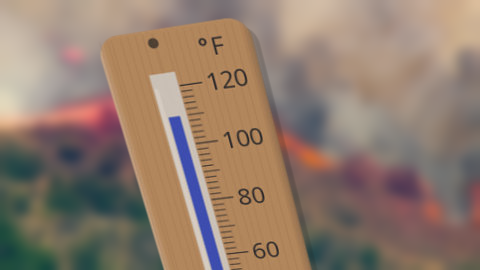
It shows 110 °F
